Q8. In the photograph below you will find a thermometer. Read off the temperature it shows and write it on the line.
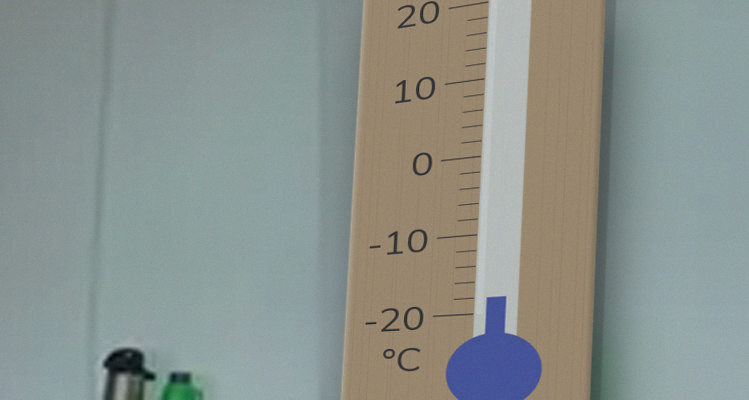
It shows -18 °C
